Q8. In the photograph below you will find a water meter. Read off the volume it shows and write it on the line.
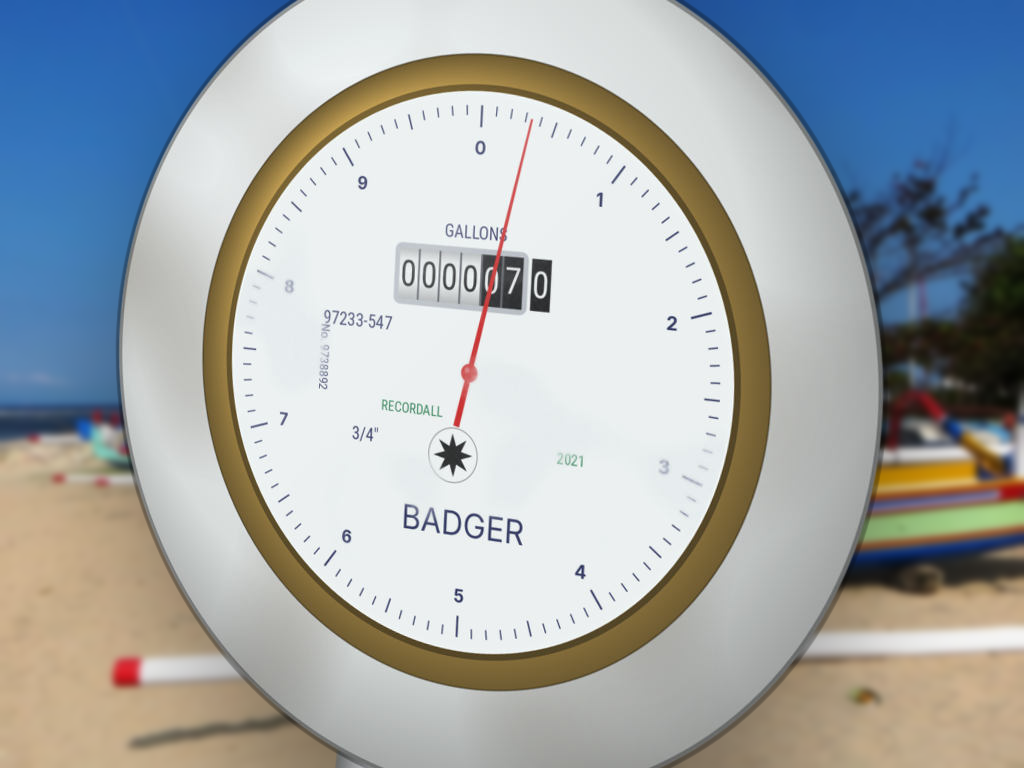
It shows 70.3 gal
